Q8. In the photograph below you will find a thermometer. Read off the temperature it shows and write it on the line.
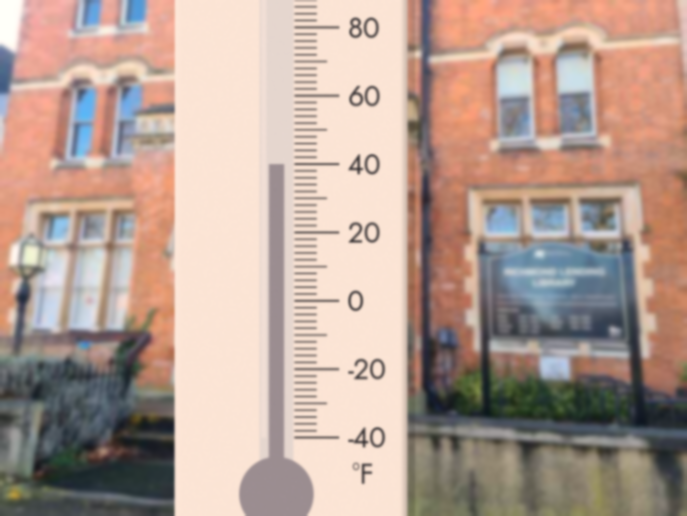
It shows 40 °F
